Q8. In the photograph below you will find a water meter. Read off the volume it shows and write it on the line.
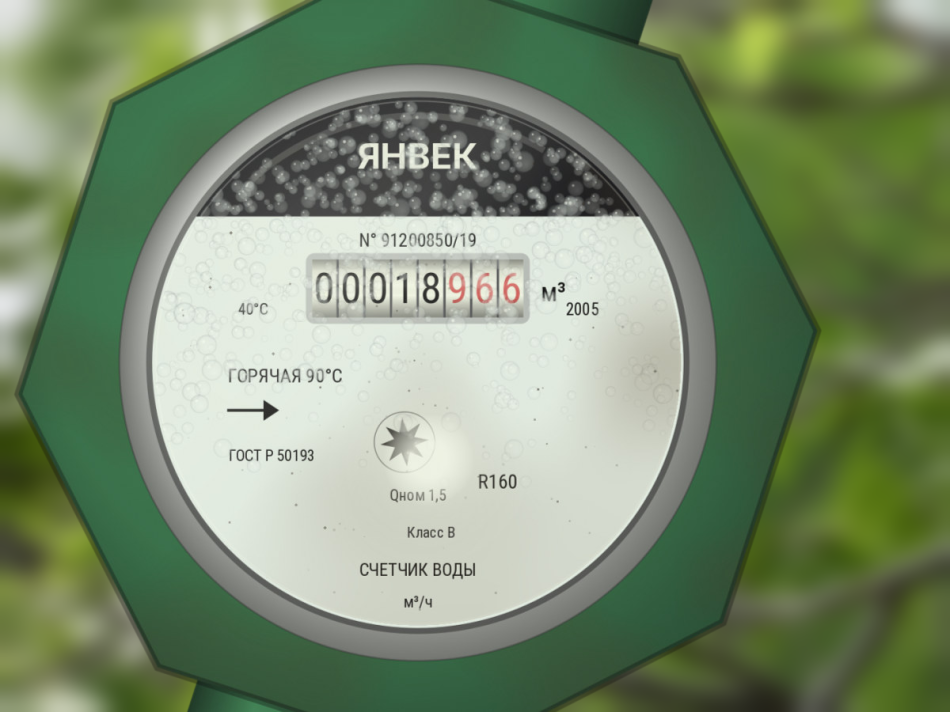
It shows 18.966 m³
